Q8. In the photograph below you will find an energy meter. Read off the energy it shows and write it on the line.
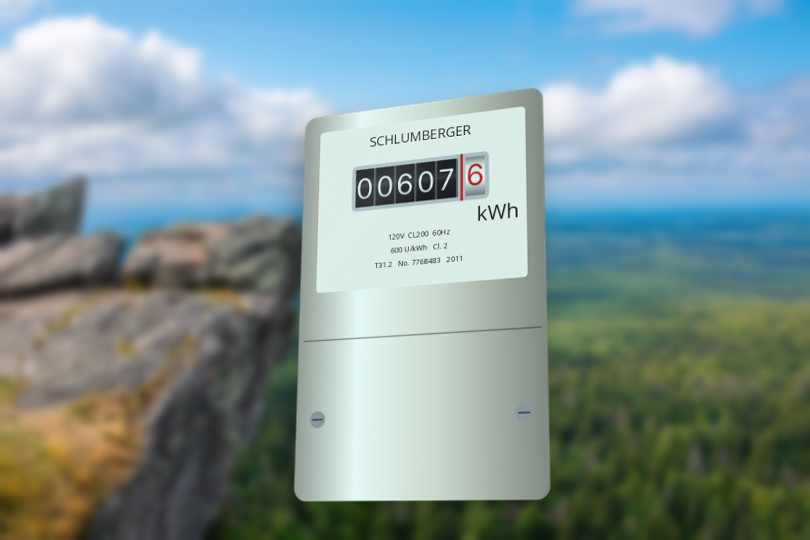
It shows 607.6 kWh
